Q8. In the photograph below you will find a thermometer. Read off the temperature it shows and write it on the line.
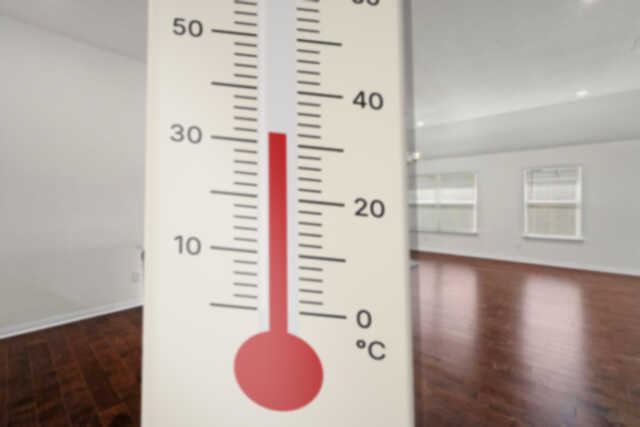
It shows 32 °C
